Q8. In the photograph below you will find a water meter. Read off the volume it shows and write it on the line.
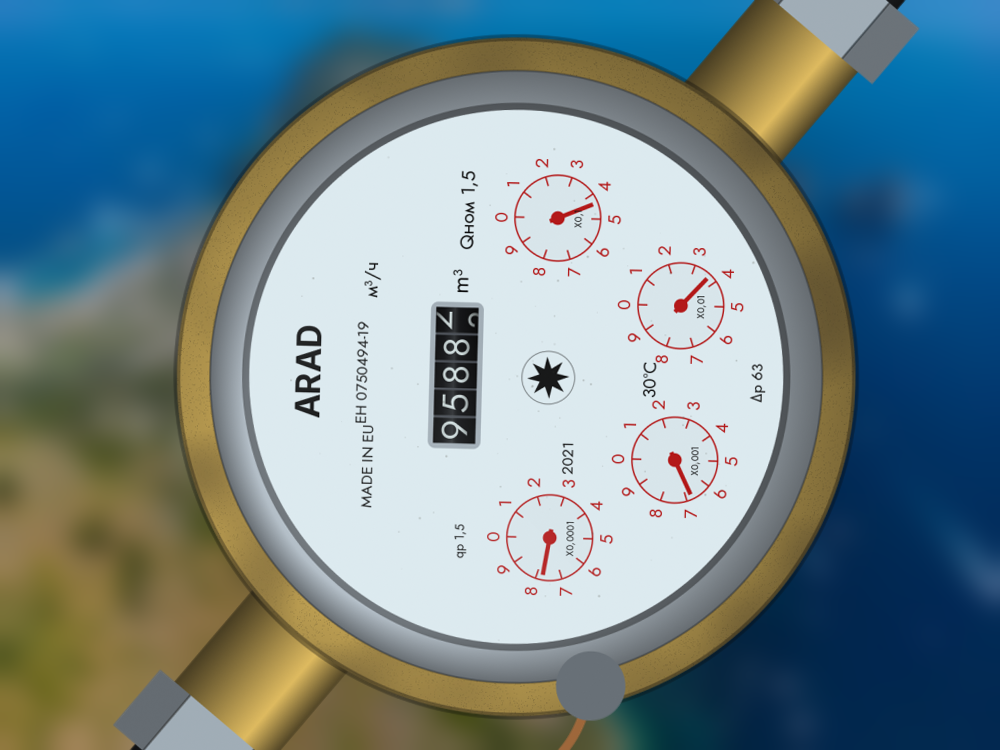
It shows 95882.4367 m³
